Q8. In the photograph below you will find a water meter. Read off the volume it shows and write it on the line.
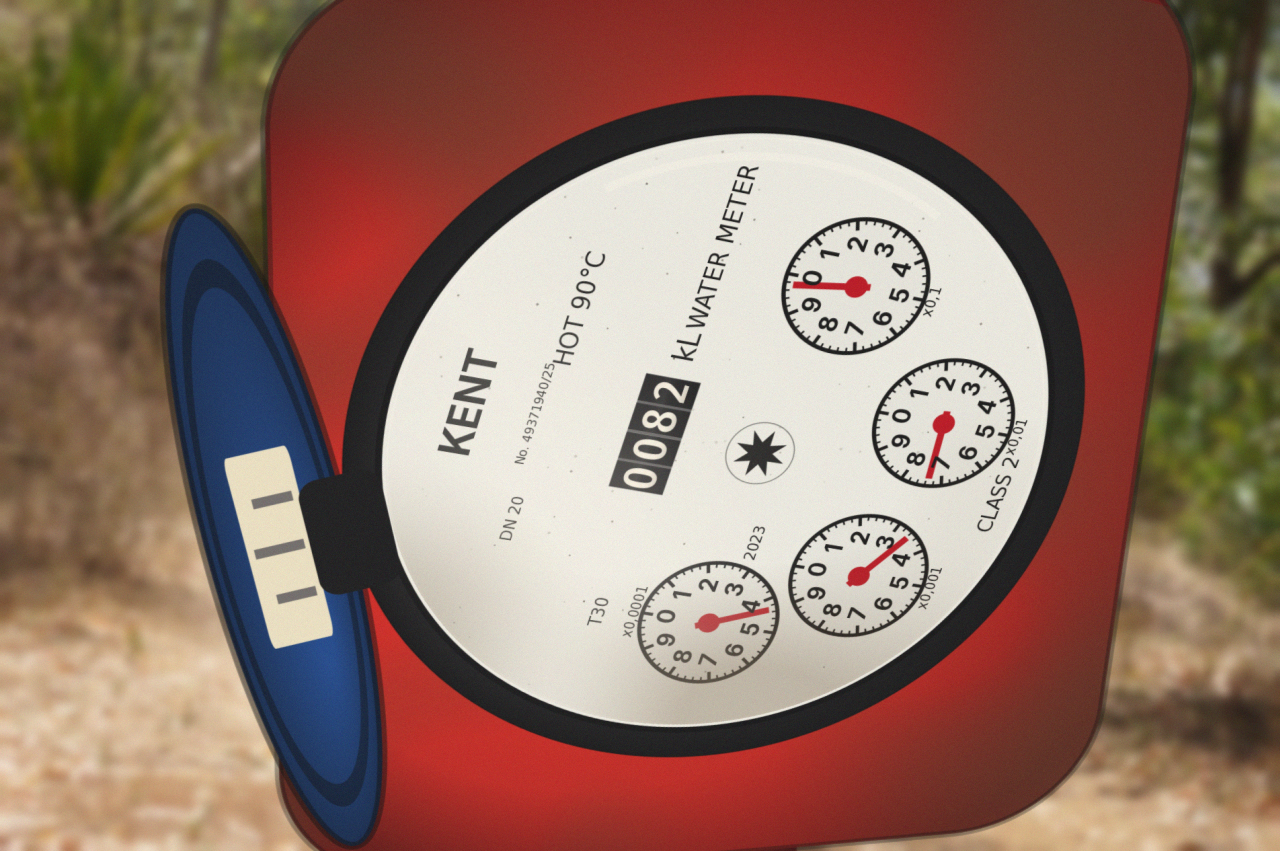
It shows 81.9734 kL
